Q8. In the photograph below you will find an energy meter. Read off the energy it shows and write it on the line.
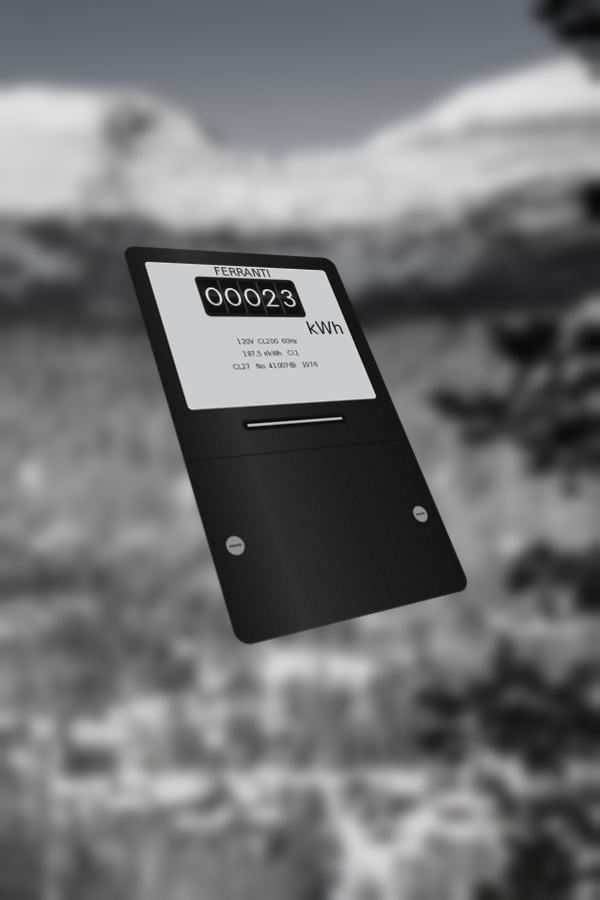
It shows 23 kWh
